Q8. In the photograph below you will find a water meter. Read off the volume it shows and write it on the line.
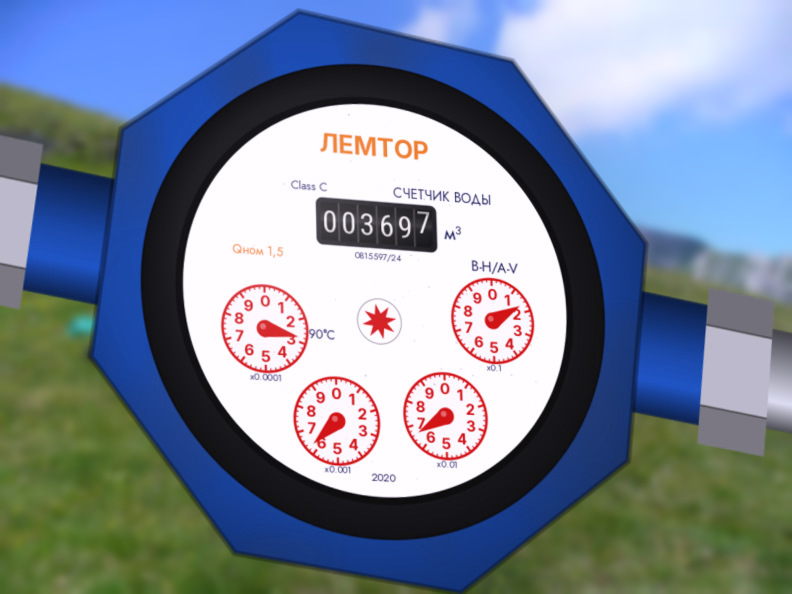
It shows 3697.1662 m³
